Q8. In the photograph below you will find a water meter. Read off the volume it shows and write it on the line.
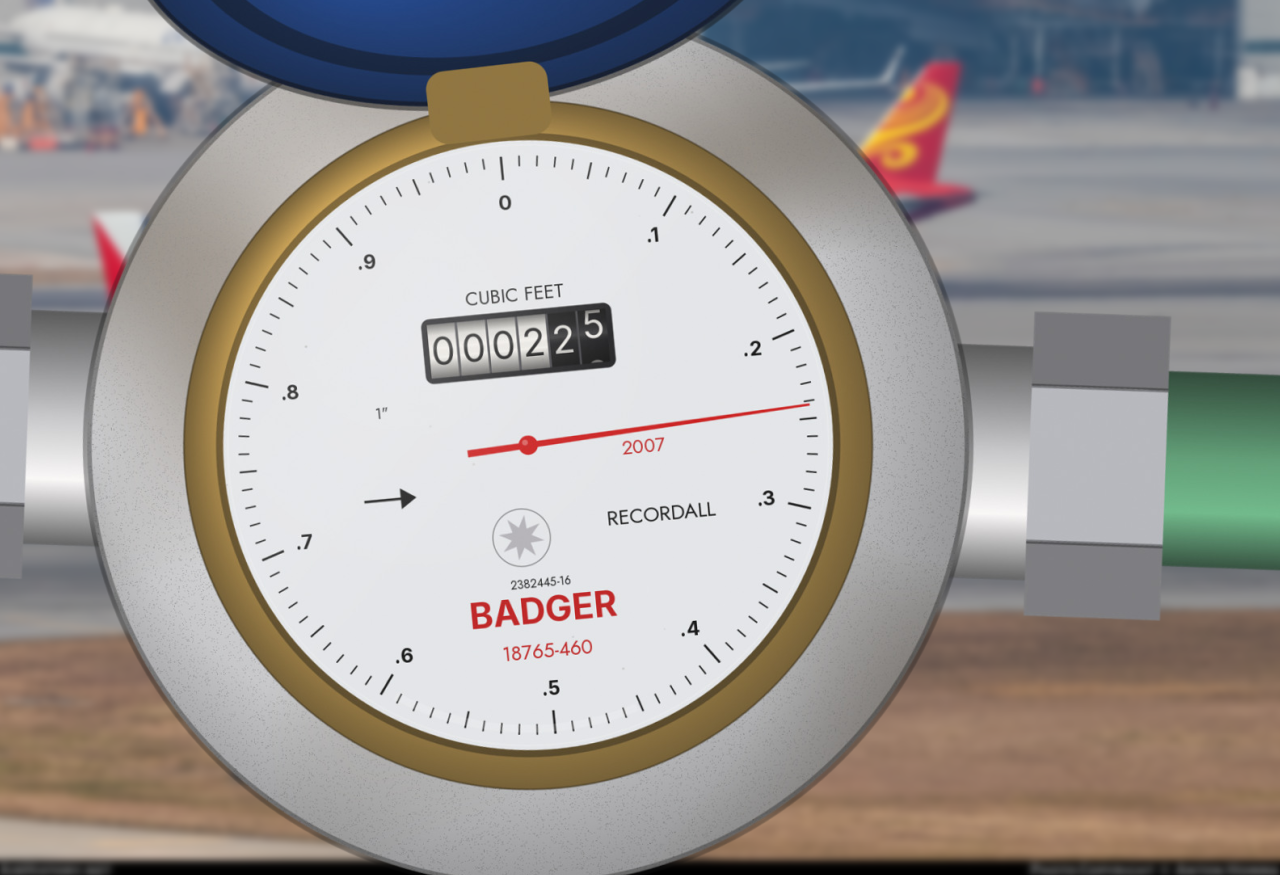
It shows 225.24 ft³
